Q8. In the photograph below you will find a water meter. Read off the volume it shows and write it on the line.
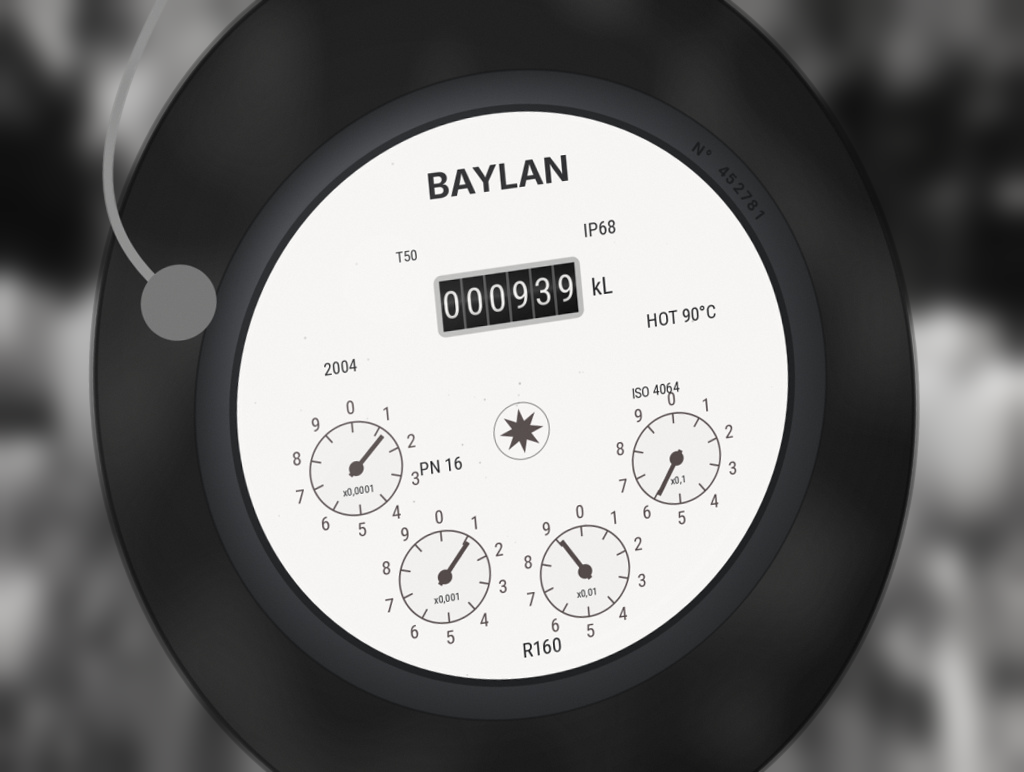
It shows 939.5911 kL
